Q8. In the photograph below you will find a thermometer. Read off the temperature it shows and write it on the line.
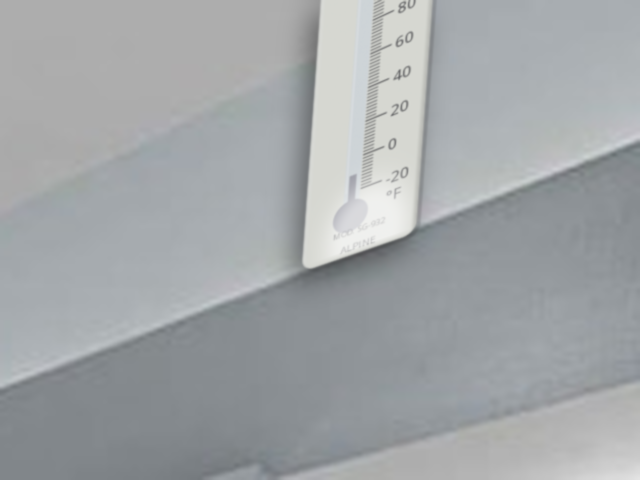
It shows -10 °F
